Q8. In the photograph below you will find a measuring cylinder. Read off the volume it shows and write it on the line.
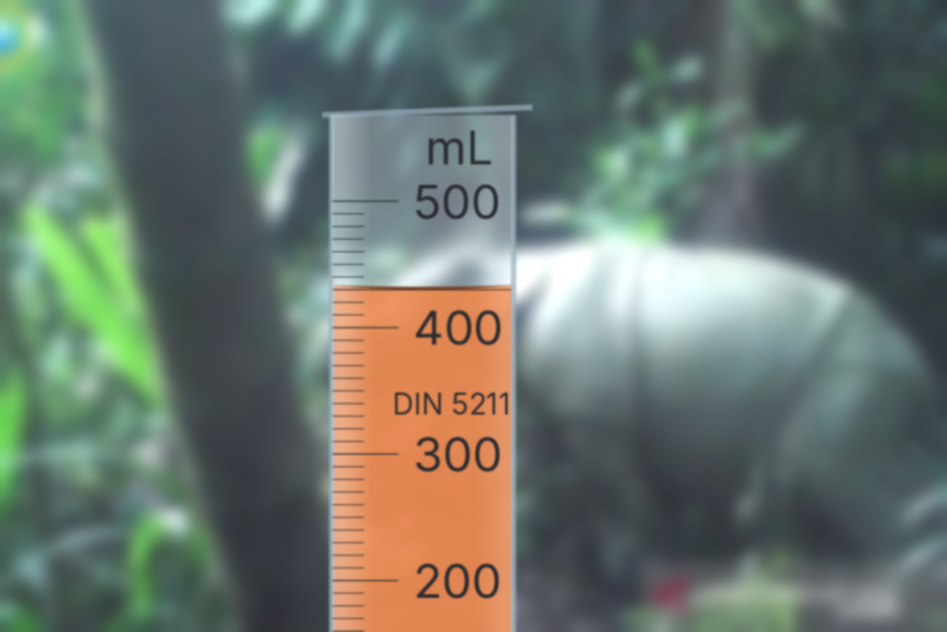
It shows 430 mL
